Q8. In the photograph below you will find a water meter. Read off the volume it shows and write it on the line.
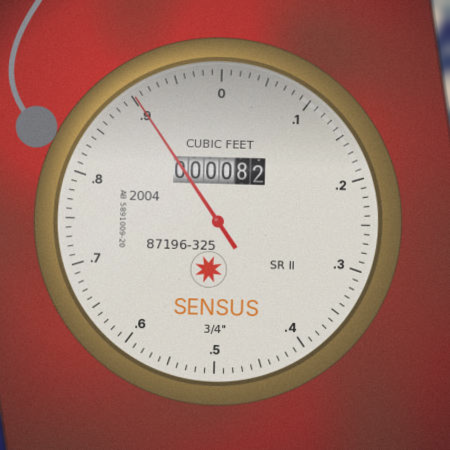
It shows 81.90 ft³
